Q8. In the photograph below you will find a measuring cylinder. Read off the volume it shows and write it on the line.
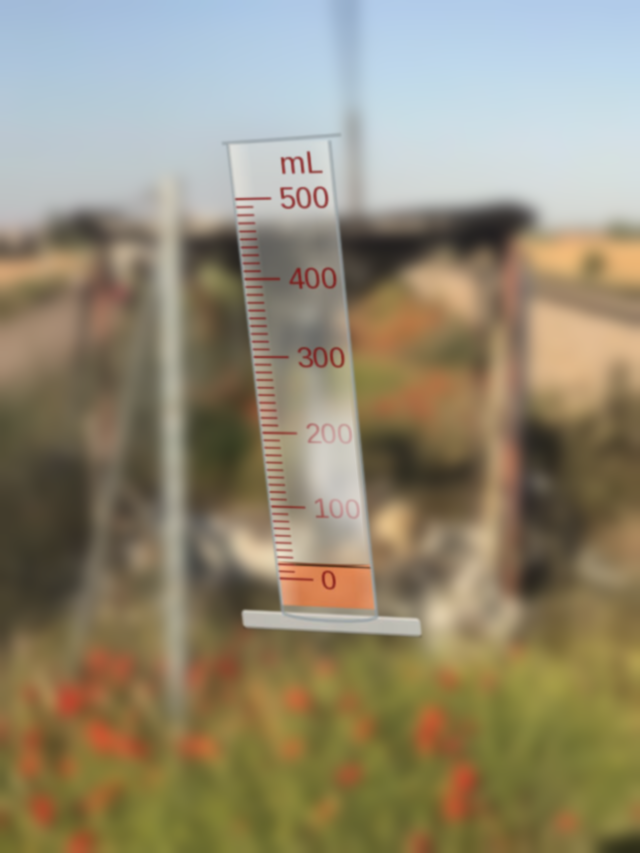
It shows 20 mL
